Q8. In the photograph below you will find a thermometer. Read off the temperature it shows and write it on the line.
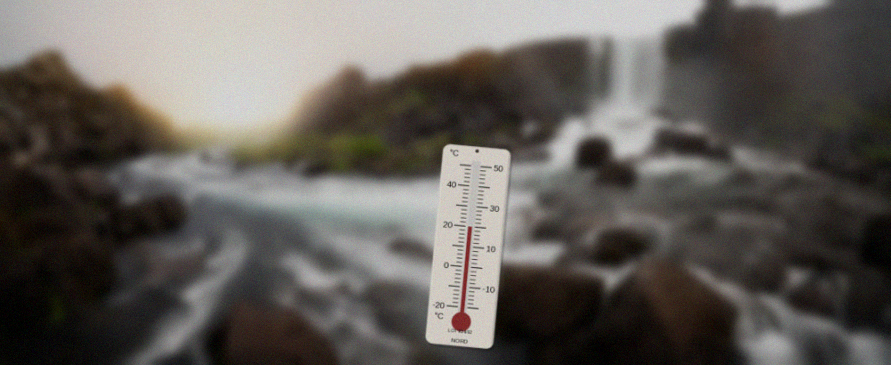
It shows 20 °C
